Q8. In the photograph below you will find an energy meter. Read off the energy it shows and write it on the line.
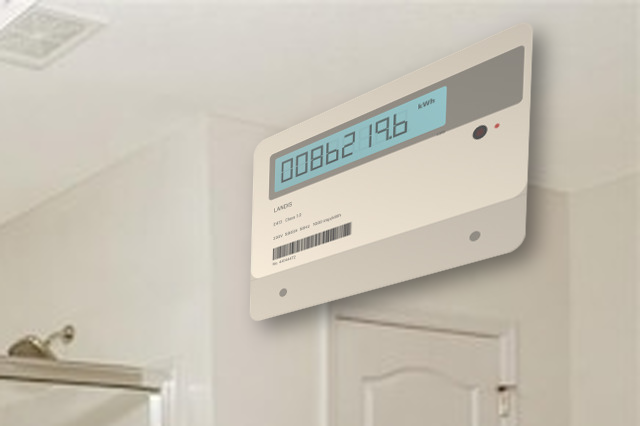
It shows 86219.6 kWh
